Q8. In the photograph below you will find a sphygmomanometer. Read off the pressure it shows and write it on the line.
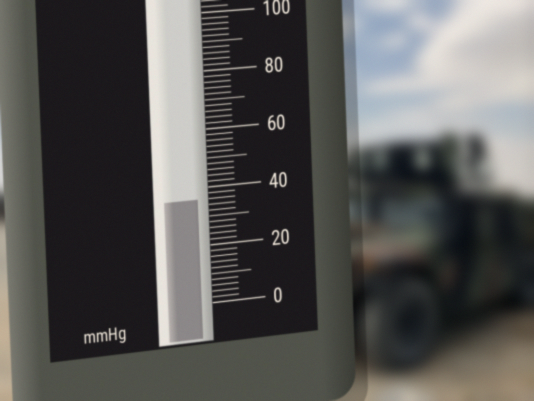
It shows 36 mmHg
